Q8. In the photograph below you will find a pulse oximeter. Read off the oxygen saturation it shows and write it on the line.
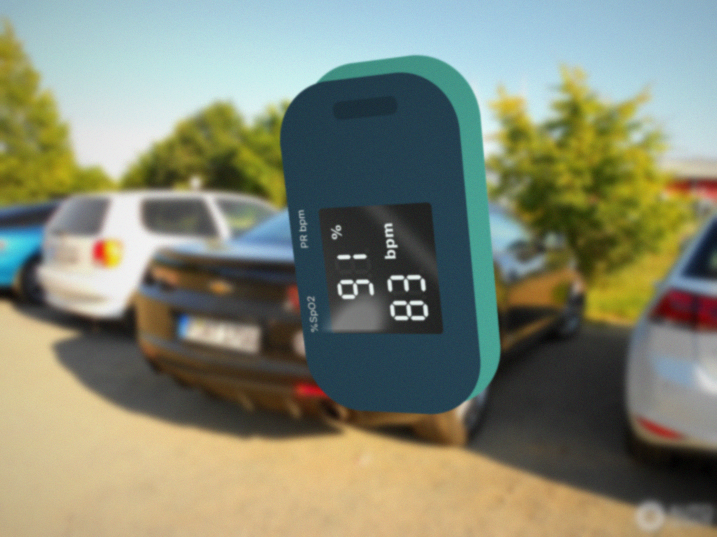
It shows 91 %
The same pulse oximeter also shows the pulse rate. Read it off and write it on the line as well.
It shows 83 bpm
